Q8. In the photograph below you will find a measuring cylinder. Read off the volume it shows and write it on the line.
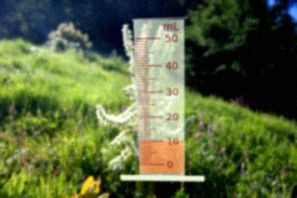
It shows 10 mL
